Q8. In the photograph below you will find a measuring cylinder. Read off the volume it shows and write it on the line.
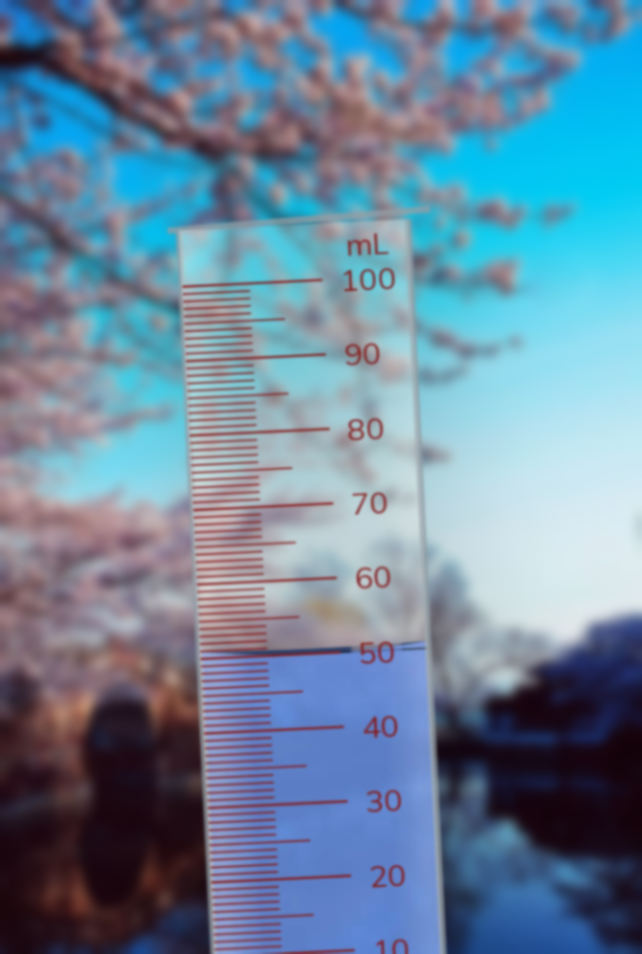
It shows 50 mL
